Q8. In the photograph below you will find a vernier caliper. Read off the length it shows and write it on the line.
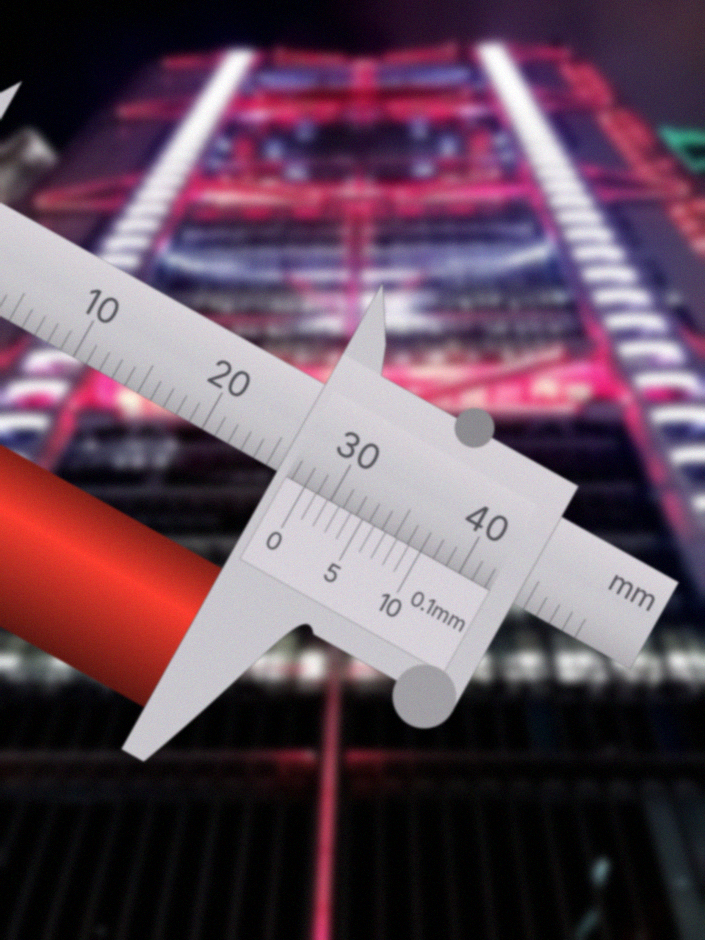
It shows 28.0 mm
